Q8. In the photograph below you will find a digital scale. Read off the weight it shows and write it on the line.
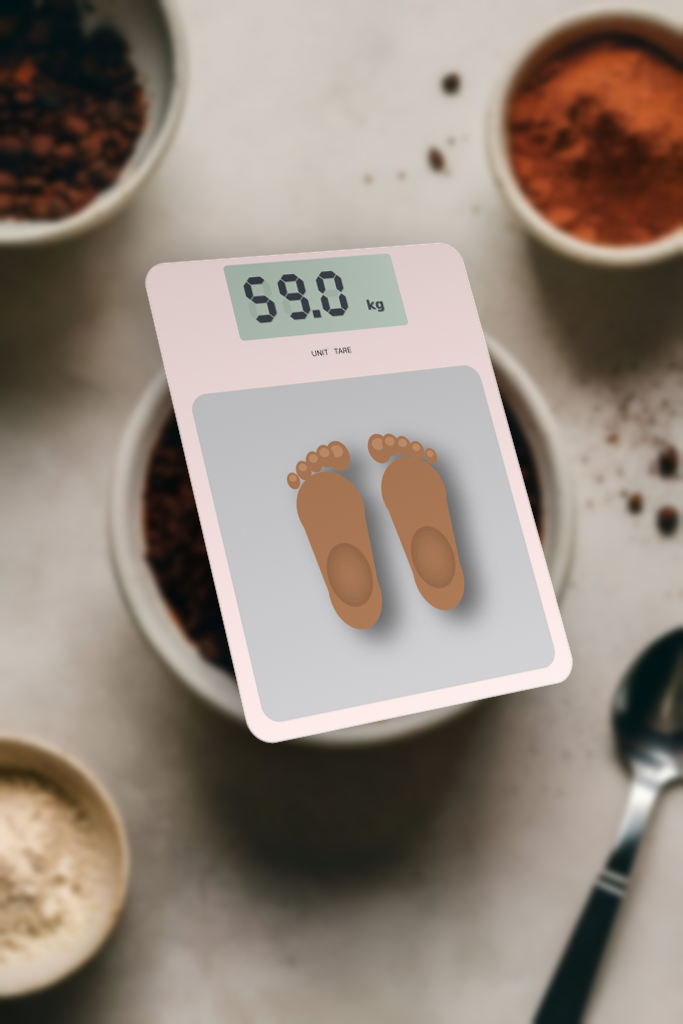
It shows 59.0 kg
